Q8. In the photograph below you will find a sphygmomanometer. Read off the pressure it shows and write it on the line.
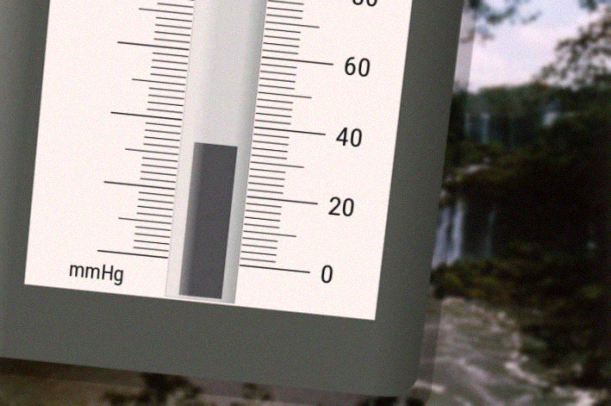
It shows 34 mmHg
